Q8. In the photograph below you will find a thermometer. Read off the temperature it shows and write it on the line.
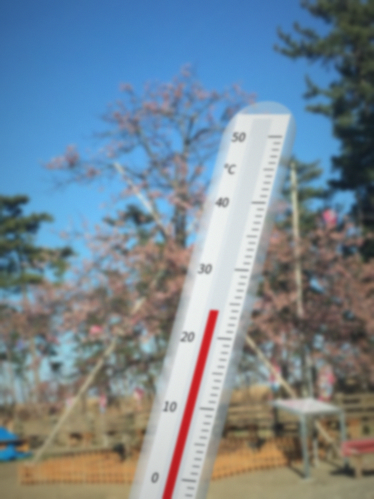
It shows 24 °C
